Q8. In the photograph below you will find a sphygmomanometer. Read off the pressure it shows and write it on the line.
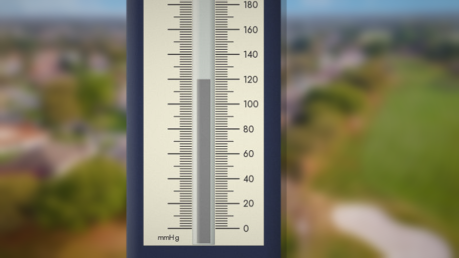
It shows 120 mmHg
